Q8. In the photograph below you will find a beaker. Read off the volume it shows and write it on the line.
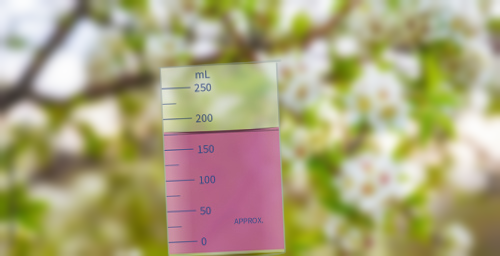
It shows 175 mL
